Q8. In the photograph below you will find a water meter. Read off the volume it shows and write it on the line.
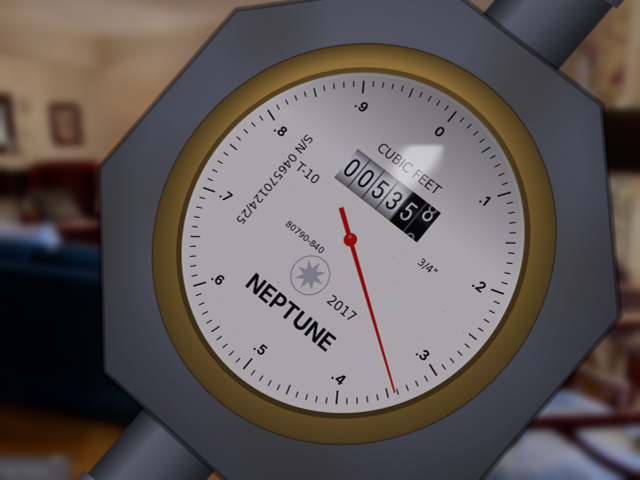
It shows 5358.34 ft³
